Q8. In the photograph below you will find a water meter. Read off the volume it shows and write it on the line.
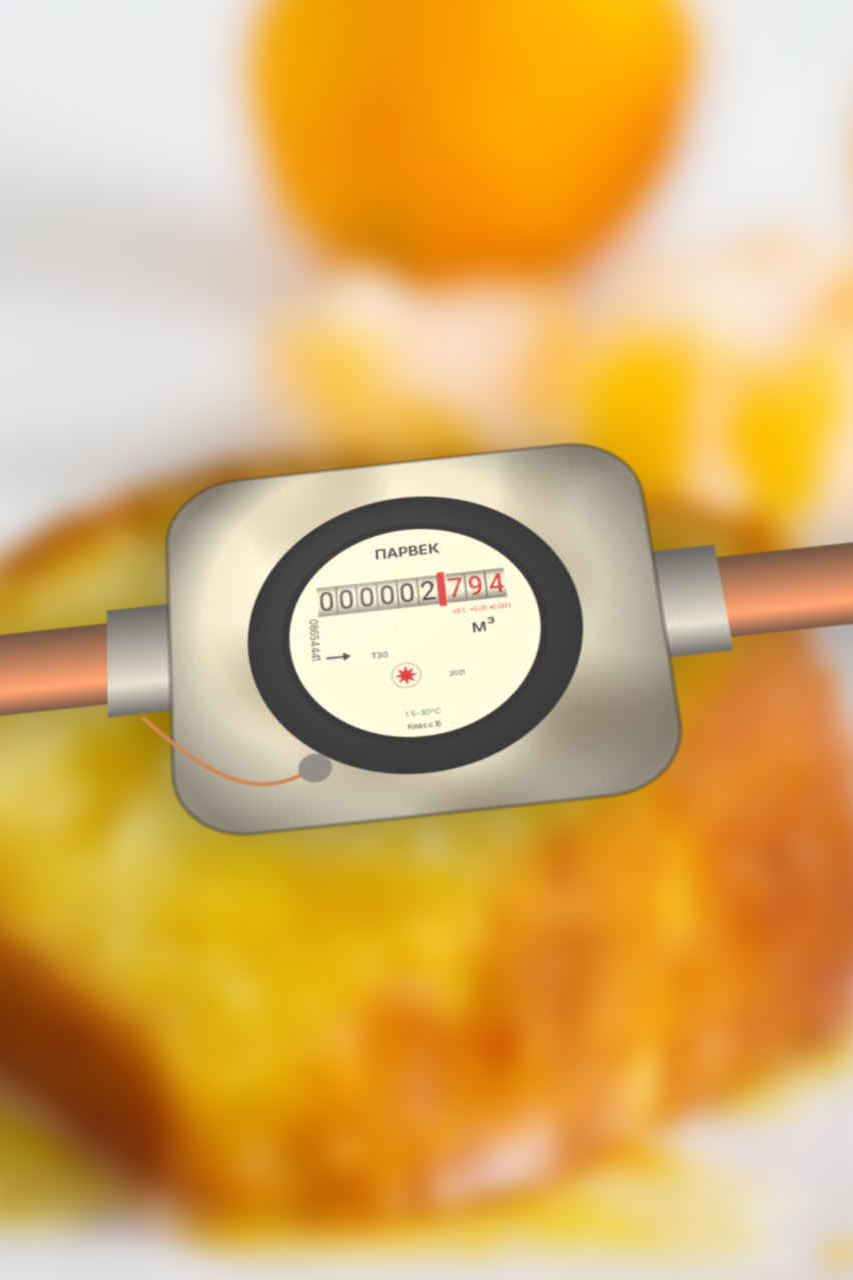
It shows 2.794 m³
